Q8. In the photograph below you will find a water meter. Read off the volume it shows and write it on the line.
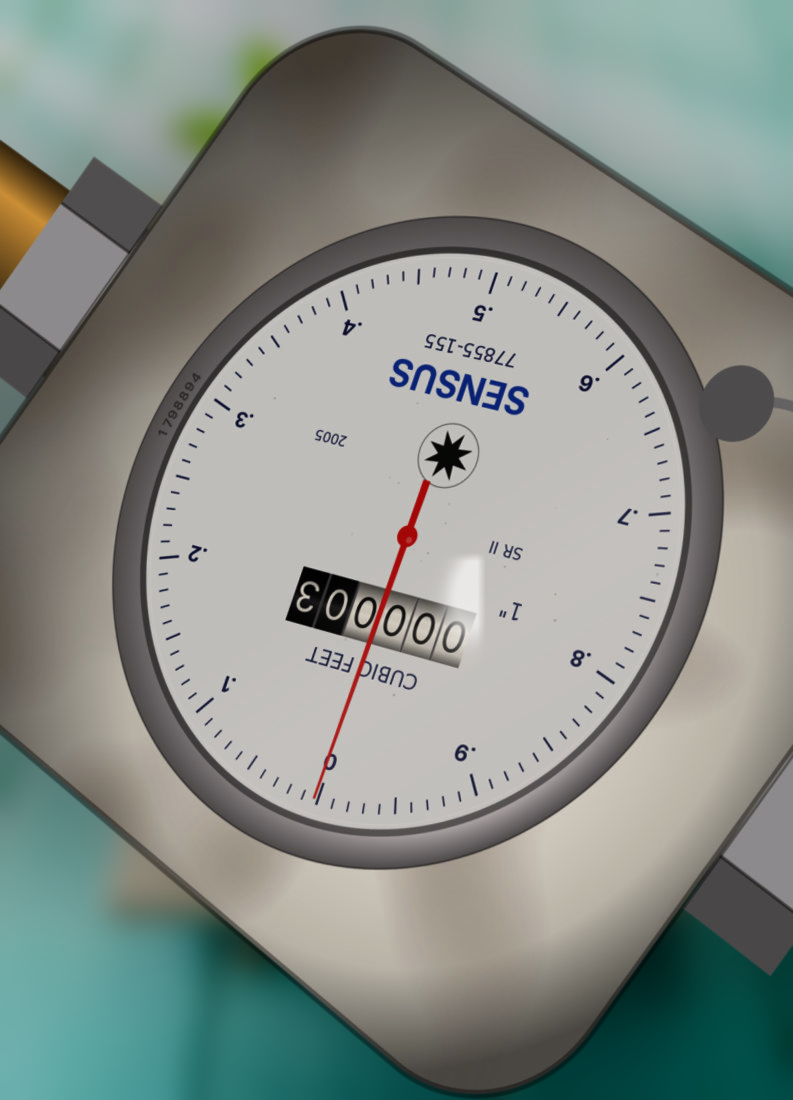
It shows 3.00 ft³
